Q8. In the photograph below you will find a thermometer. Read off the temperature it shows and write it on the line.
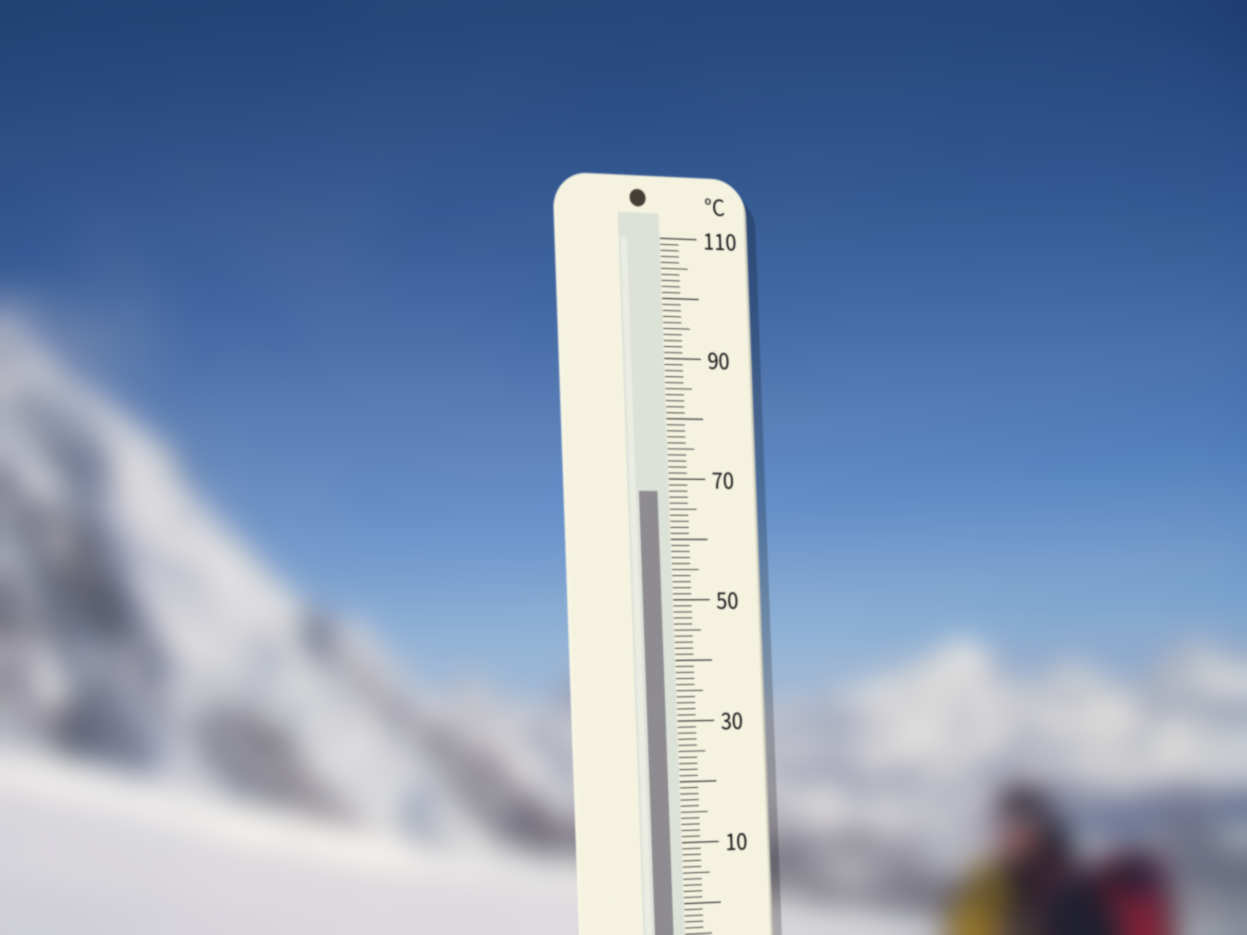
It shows 68 °C
